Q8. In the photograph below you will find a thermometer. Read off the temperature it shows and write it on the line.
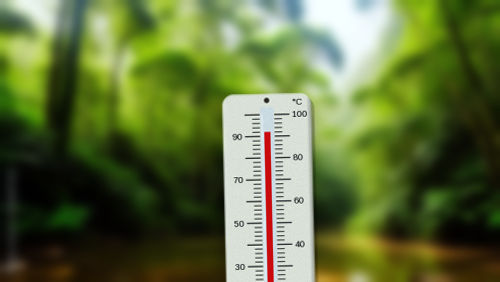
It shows 92 °C
